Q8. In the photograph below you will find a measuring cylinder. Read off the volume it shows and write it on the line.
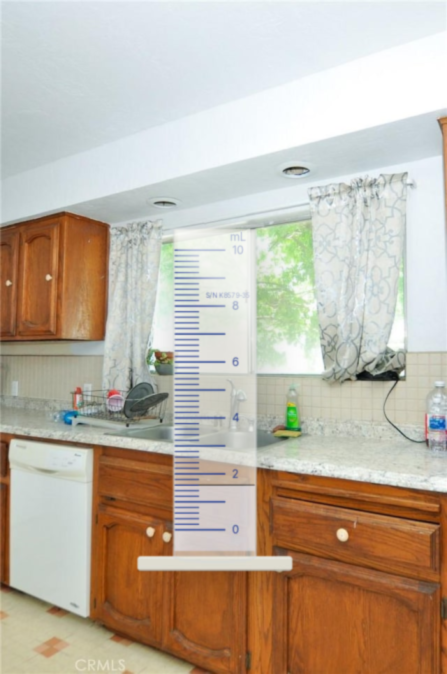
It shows 1.6 mL
